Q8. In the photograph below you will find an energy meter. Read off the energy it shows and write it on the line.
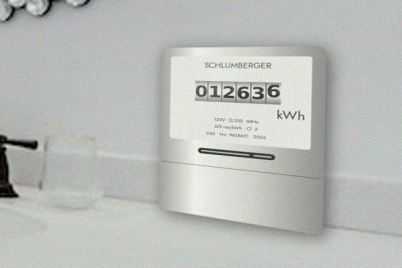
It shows 12636 kWh
